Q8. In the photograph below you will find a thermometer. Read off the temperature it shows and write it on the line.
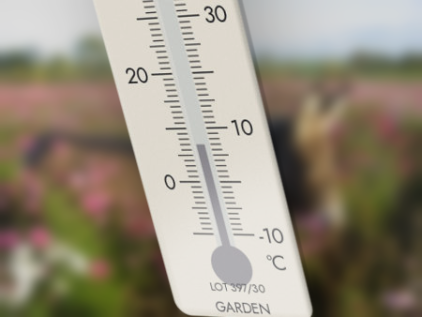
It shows 7 °C
